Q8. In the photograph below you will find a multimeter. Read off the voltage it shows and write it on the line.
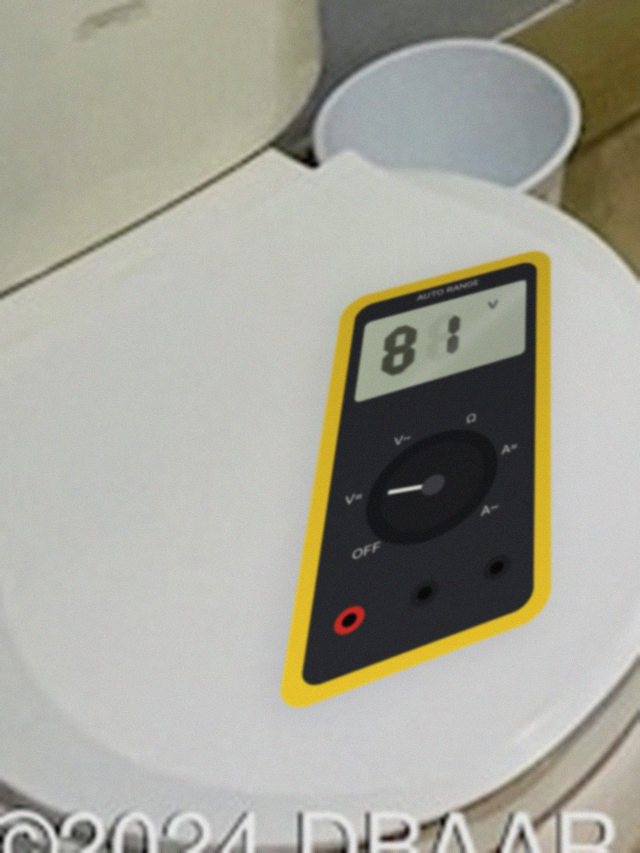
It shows 81 V
